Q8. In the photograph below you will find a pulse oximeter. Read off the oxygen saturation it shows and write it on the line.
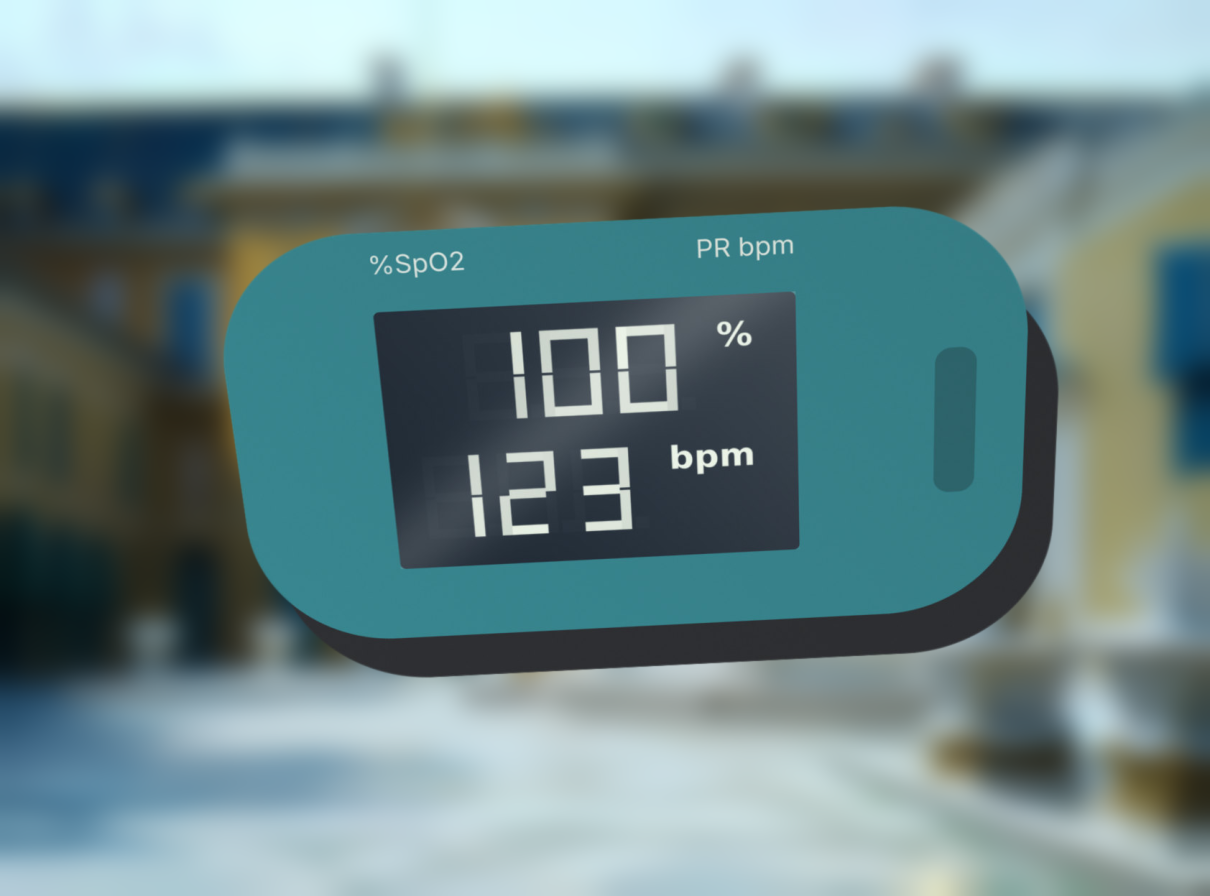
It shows 100 %
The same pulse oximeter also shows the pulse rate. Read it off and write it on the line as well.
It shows 123 bpm
